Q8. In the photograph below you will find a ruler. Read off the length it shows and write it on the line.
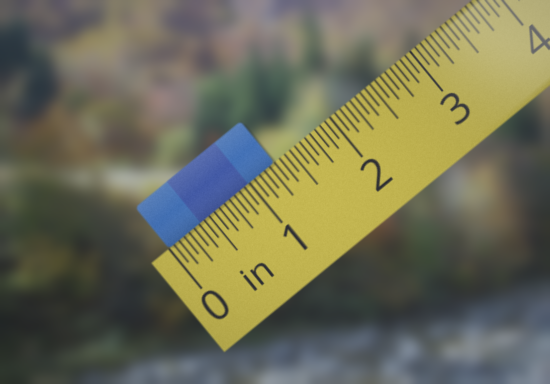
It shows 1.3125 in
